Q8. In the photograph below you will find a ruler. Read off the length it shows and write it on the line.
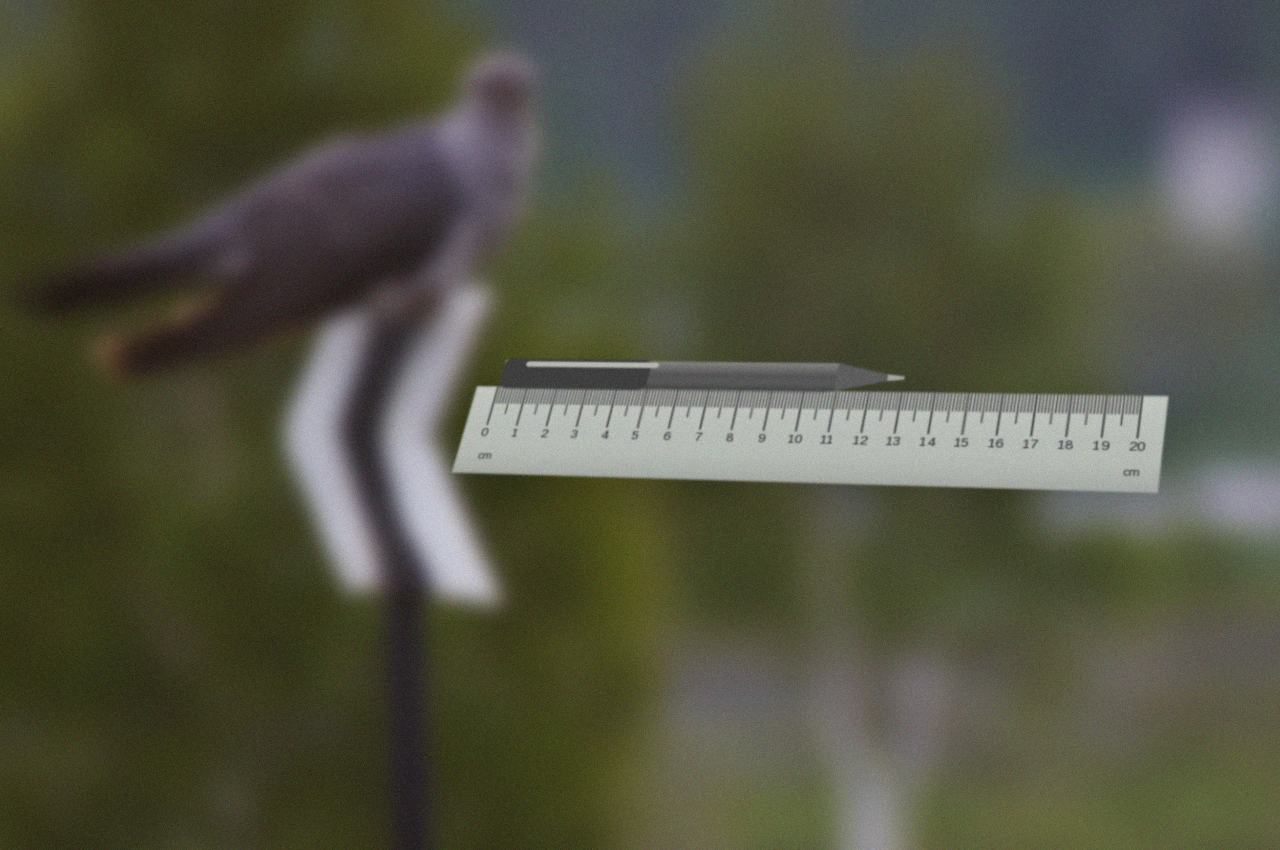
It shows 13 cm
